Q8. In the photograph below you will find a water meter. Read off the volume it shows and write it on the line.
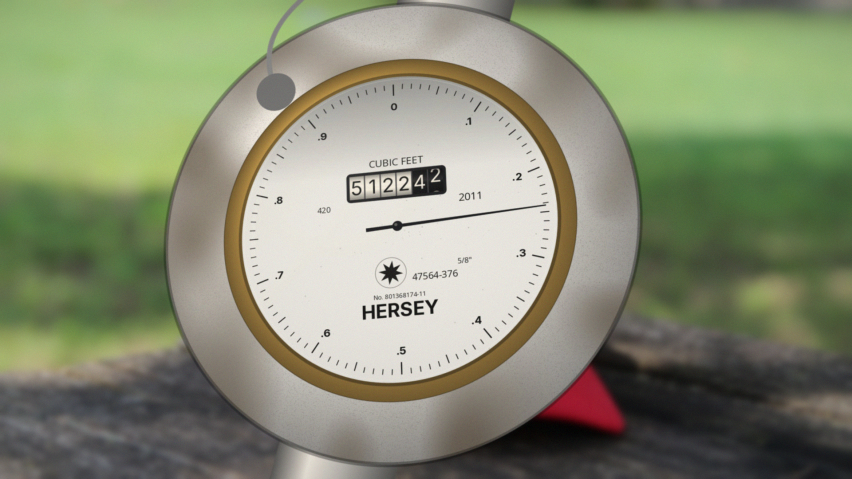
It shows 512242.24 ft³
